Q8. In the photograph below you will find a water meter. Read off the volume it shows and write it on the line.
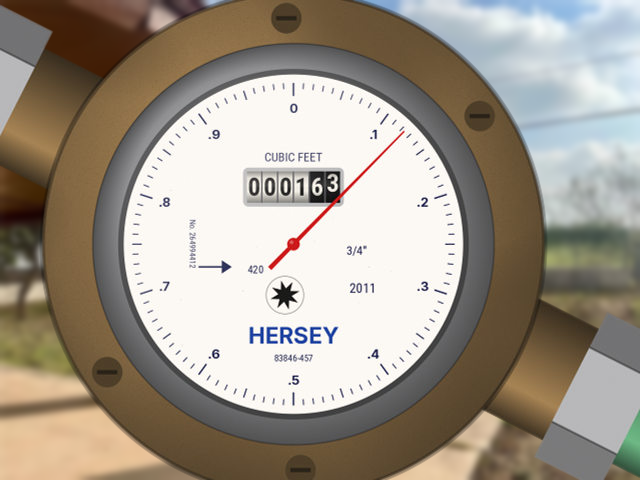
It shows 163.12 ft³
